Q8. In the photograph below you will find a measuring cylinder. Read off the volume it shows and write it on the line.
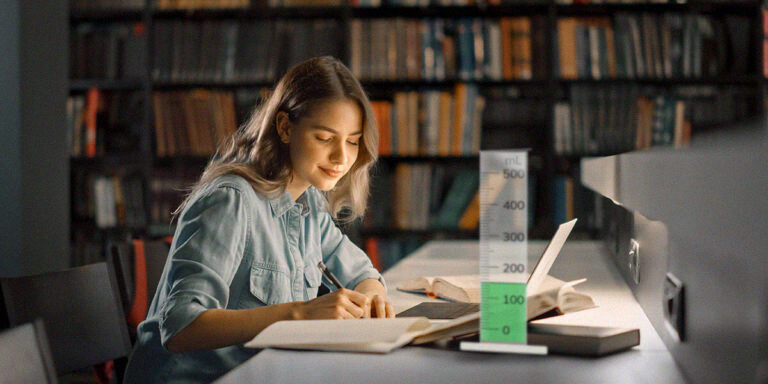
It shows 150 mL
